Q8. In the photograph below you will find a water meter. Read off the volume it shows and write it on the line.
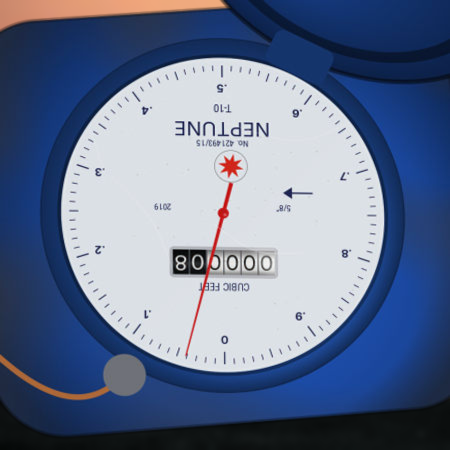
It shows 8.04 ft³
